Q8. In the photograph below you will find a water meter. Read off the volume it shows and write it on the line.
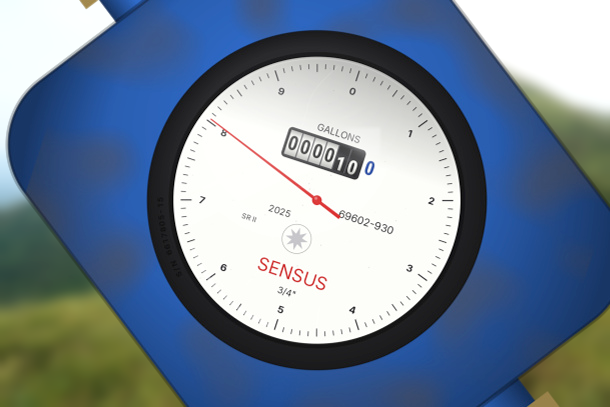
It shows 98.0 gal
